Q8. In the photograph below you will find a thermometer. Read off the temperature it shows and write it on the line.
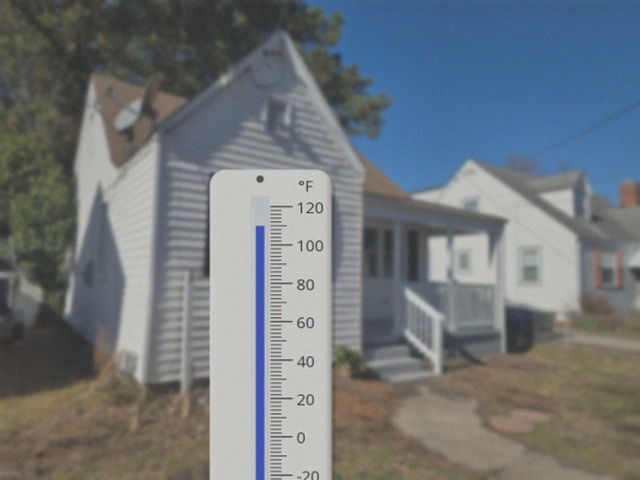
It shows 110 °F
